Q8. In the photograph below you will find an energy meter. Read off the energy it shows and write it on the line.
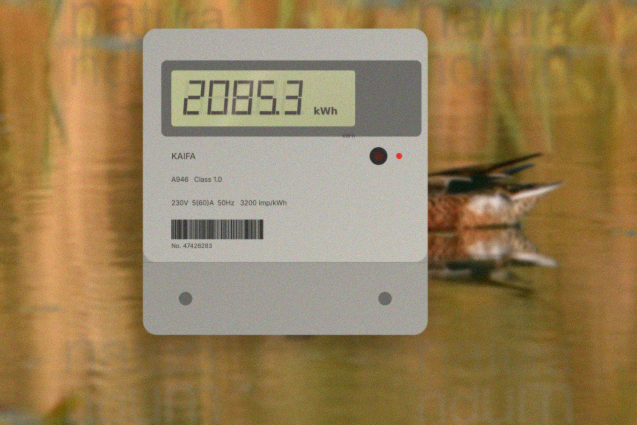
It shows 2085.3 kWh
